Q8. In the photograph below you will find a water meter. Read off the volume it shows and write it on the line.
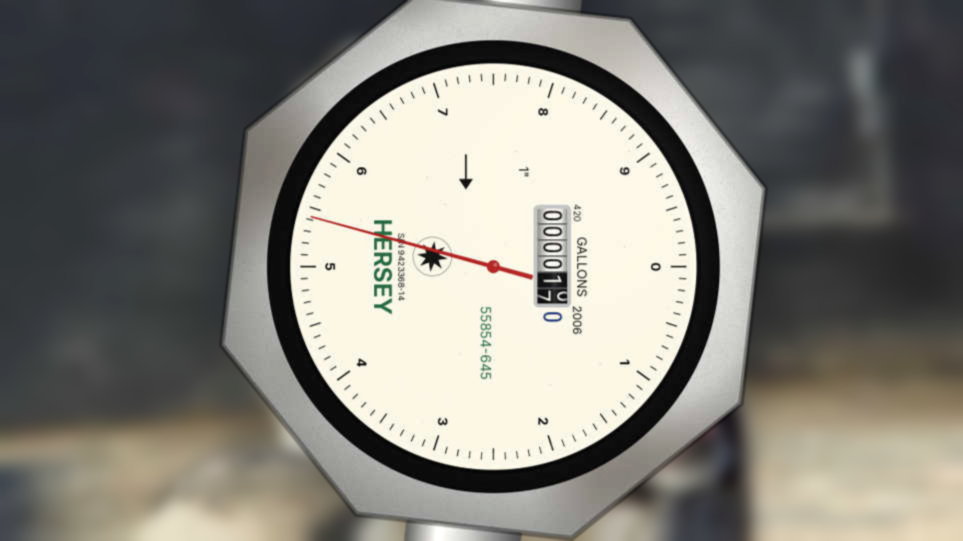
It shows 165.4 gal
